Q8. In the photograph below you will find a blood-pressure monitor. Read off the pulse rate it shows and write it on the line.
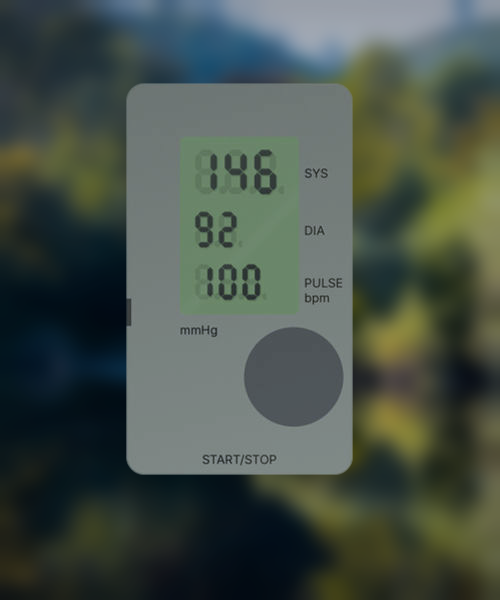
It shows 100 bpm
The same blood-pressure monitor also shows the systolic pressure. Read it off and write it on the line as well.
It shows 146 mmHg
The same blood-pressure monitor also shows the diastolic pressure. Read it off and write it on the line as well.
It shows 92 mmHg
